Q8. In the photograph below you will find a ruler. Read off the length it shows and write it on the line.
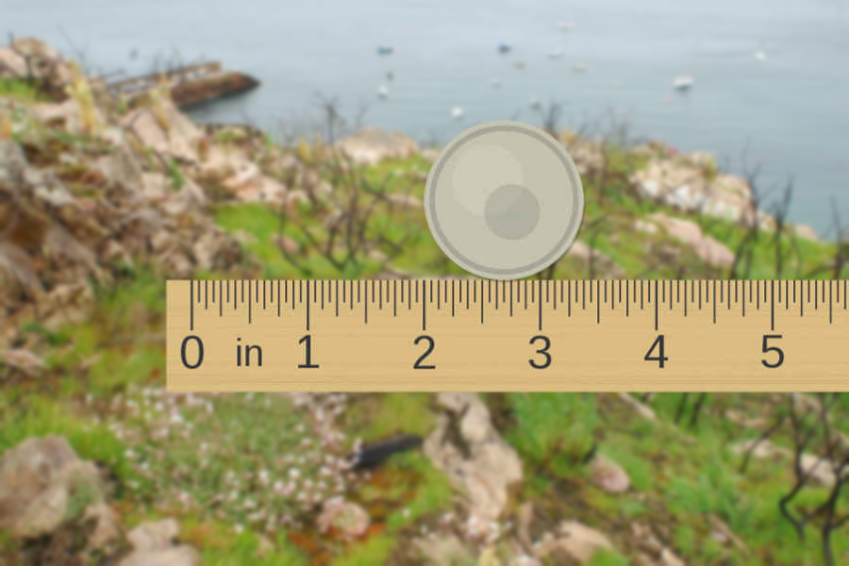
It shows 1.375 in
